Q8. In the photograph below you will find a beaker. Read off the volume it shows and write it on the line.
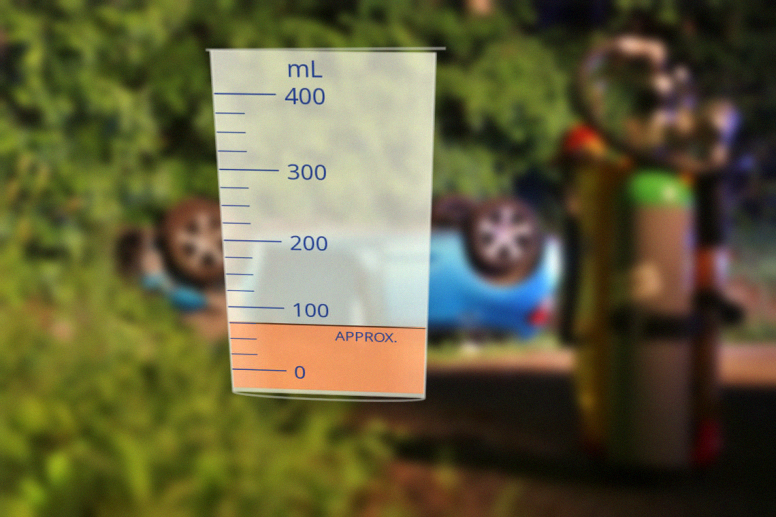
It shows 75 mL
